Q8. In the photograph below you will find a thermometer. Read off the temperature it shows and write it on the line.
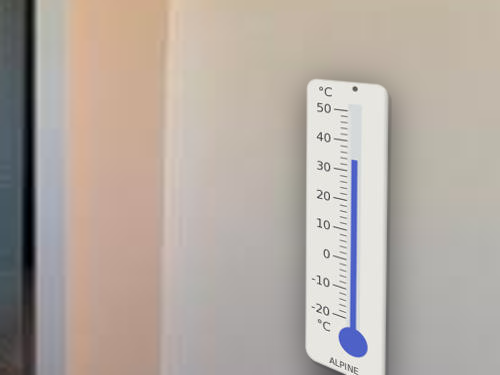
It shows 34 °C
